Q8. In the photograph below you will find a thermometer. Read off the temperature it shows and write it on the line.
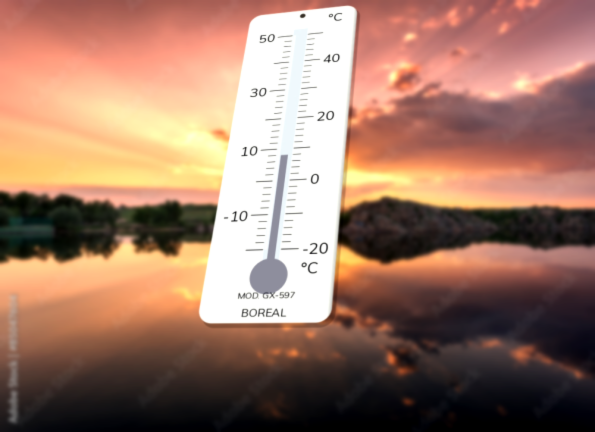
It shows 8 °C
